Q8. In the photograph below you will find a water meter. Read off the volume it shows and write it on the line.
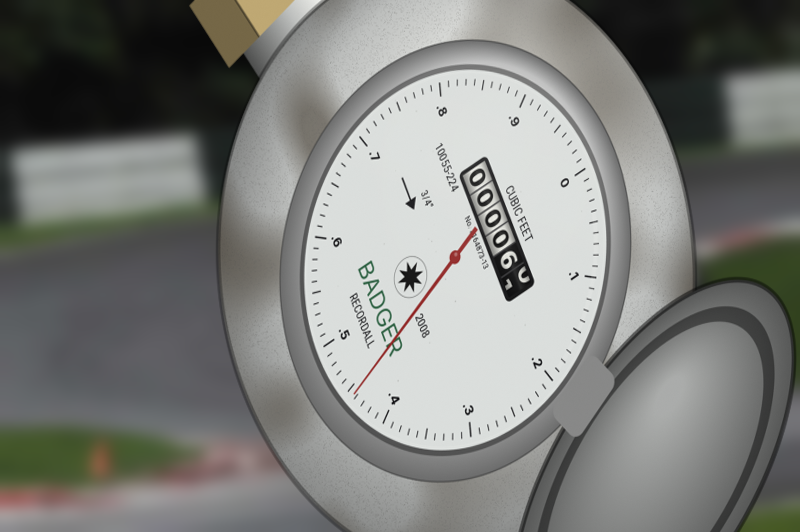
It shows 60.44 ft³
